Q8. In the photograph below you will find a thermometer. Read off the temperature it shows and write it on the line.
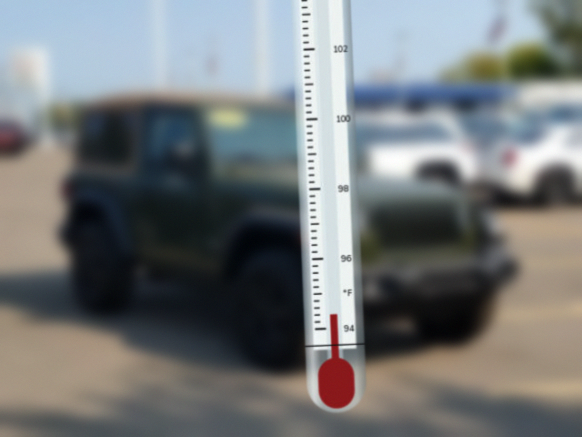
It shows 94.4 °F
